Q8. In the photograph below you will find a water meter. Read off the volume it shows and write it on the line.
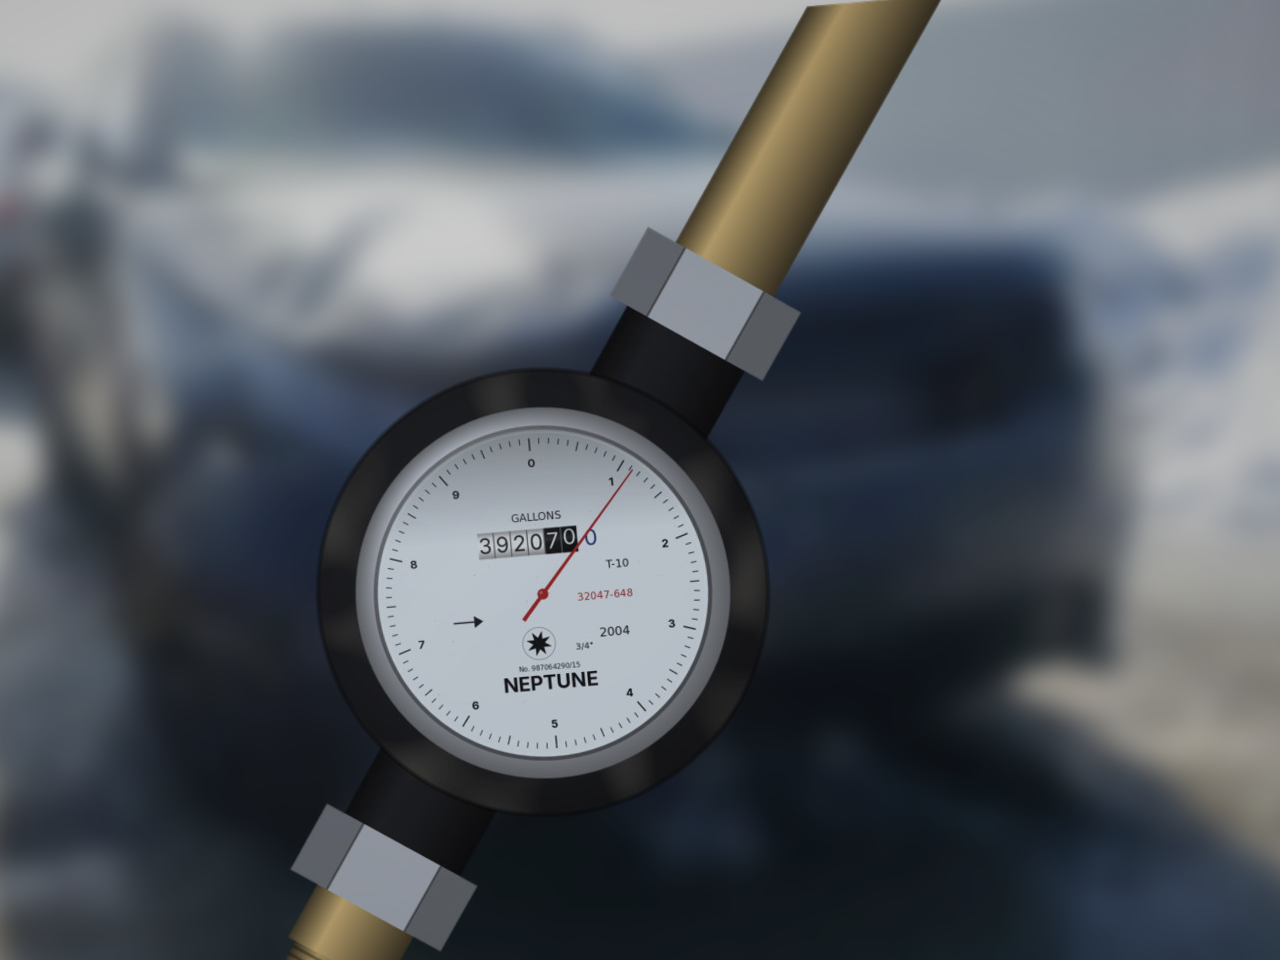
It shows 3920701.1 gal
